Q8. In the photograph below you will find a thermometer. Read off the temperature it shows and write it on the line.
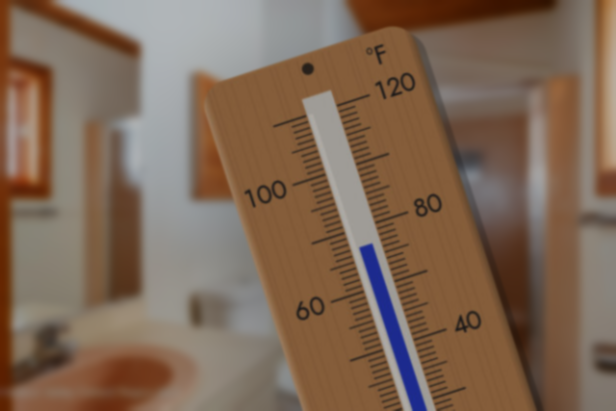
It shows 74 °F
